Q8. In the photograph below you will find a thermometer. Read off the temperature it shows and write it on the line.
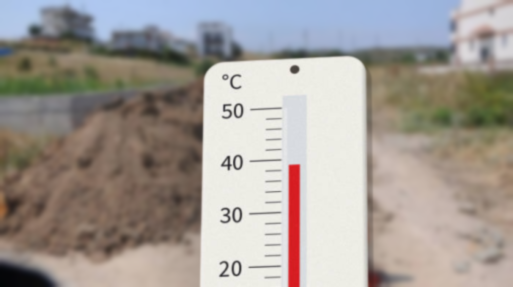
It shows 39 °C
